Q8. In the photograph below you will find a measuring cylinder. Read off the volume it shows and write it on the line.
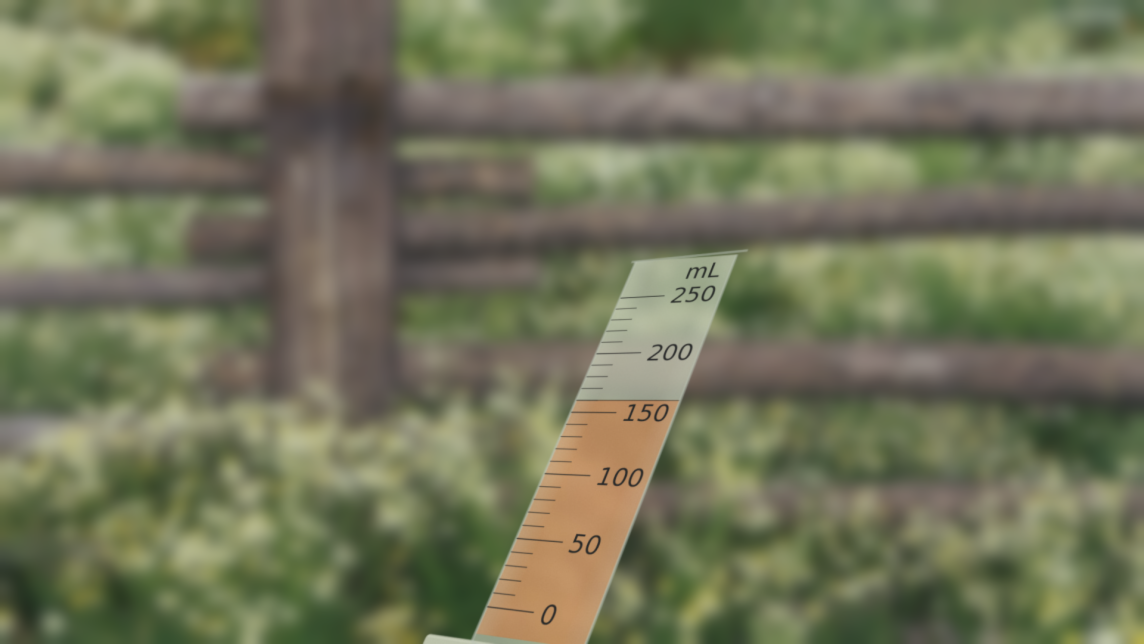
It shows 160 mL
